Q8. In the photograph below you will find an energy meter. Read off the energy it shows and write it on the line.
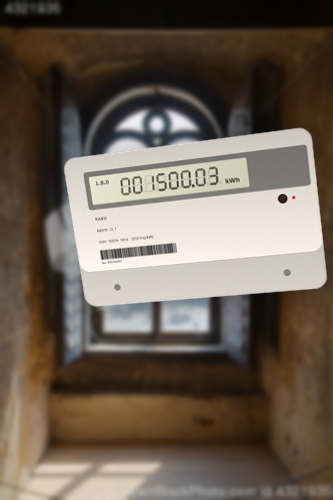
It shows 1500.03 kWh
